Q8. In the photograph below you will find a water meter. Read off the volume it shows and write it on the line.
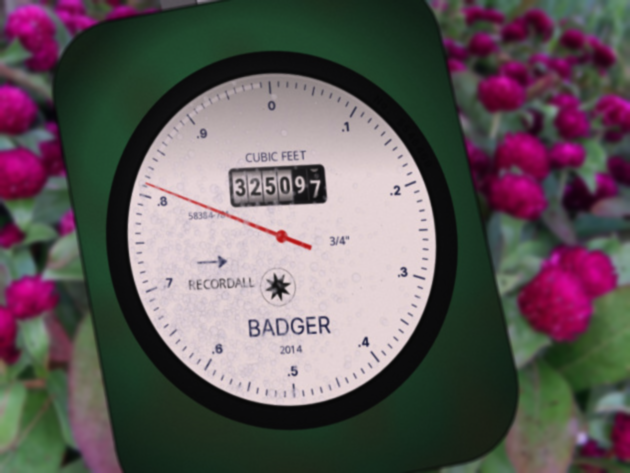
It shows 325096.81 ft³
